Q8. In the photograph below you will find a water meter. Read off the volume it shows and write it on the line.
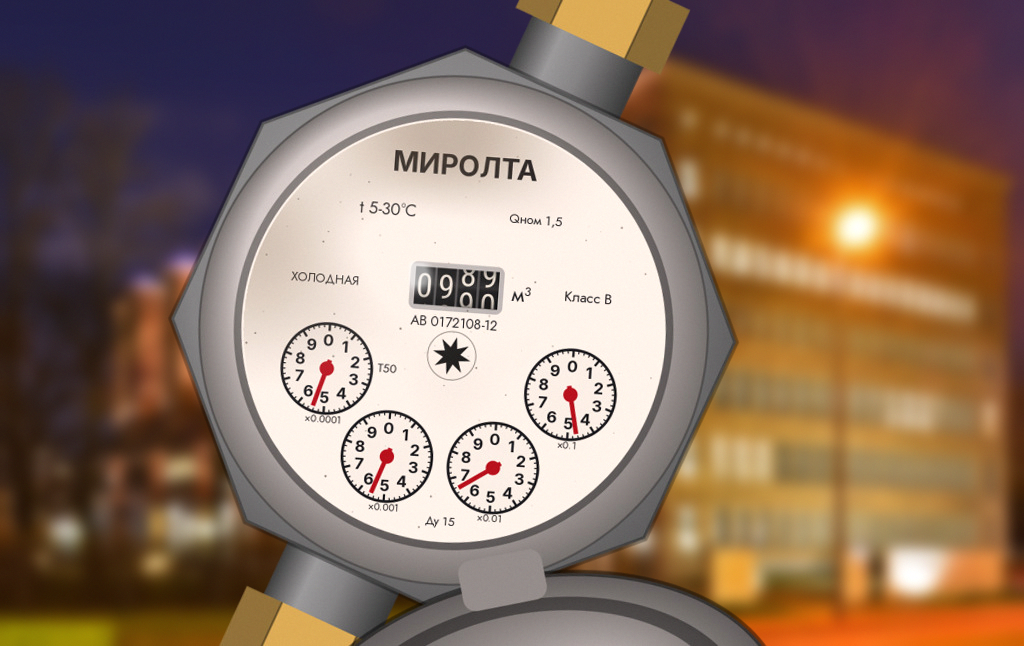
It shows 989.4655 m³
